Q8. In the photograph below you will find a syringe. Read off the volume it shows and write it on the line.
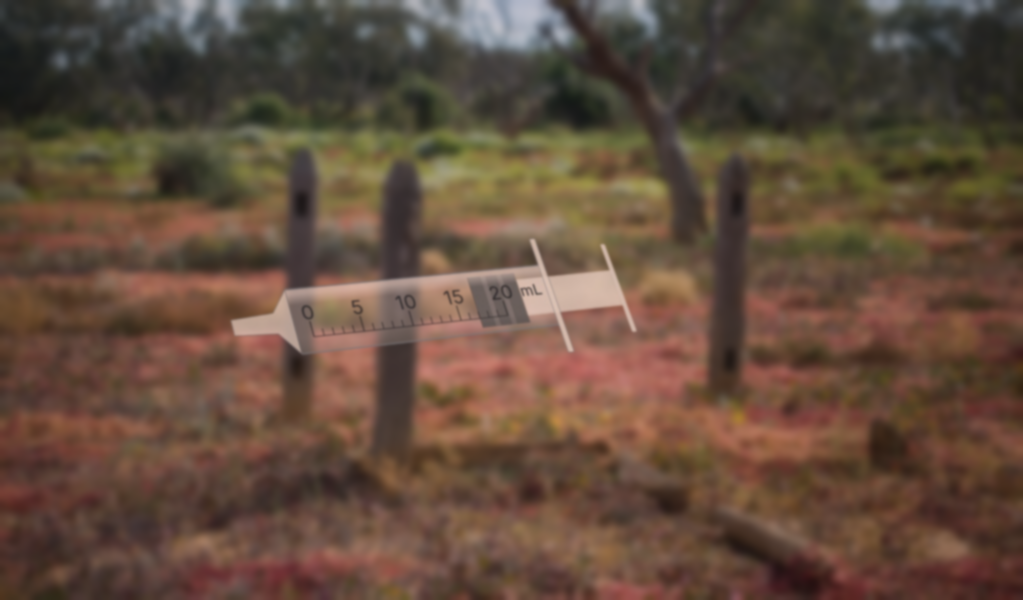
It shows 17 mL
